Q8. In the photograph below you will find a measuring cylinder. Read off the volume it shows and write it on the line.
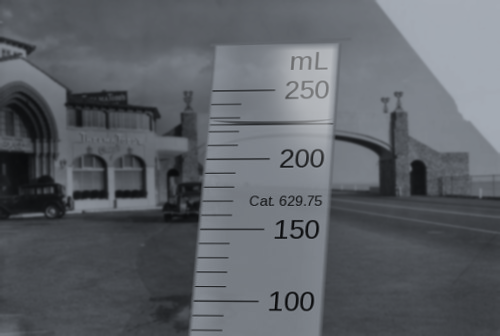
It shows 225 mL
